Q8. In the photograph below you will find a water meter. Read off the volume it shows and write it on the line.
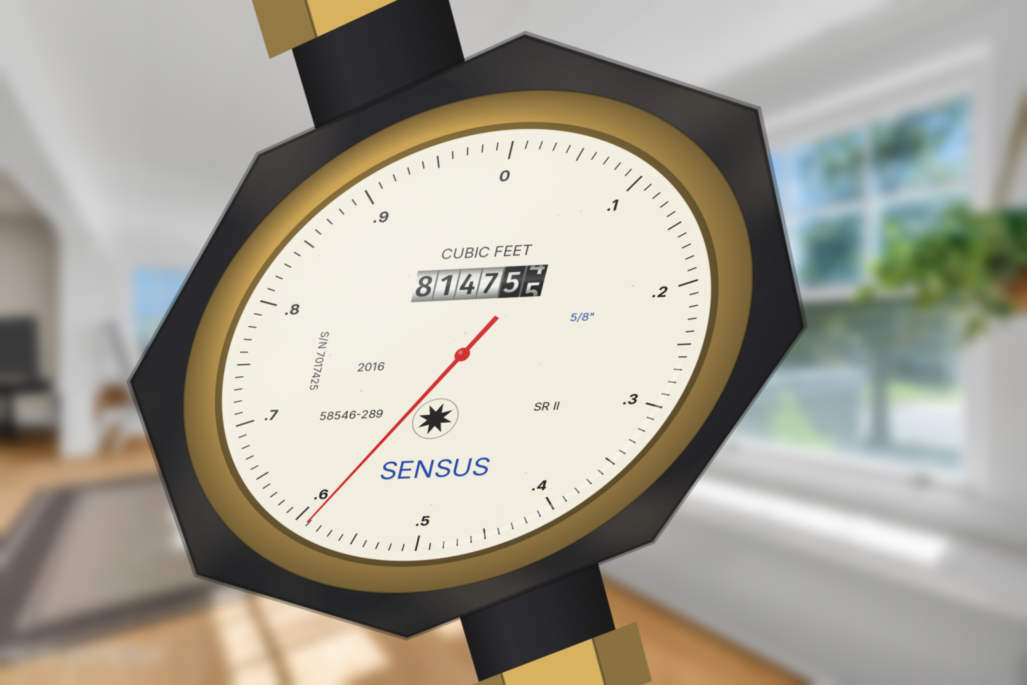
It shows 814754.59 ft³
